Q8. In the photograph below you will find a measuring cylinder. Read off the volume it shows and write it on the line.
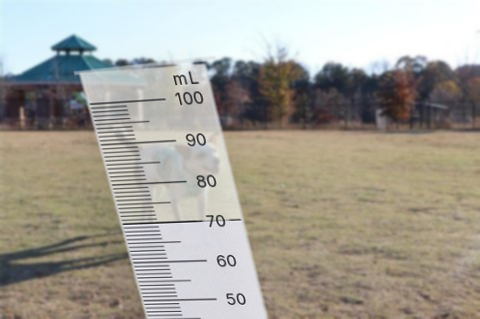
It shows 70 mL
